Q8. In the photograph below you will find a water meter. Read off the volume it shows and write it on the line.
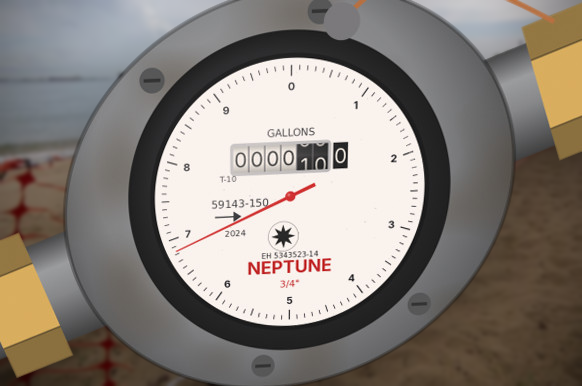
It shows 96.8 gal
